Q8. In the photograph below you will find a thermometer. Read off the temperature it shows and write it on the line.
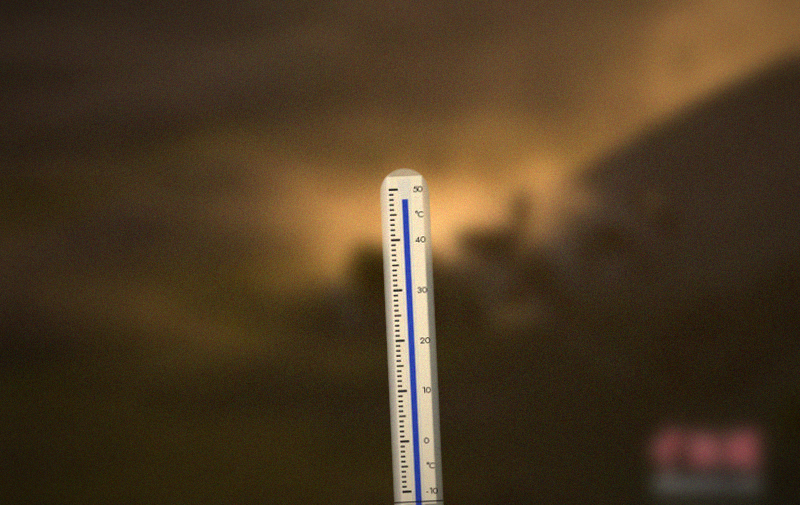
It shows 48 °C
